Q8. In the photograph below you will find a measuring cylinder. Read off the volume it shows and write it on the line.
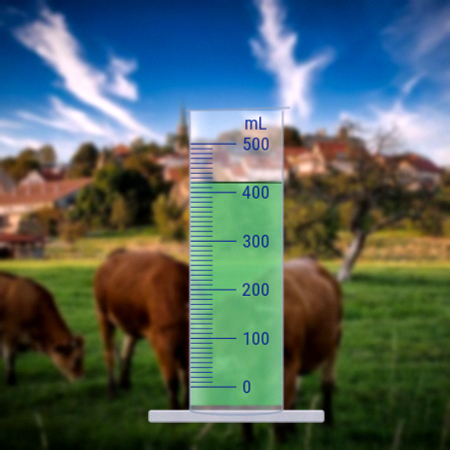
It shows 420 mL
